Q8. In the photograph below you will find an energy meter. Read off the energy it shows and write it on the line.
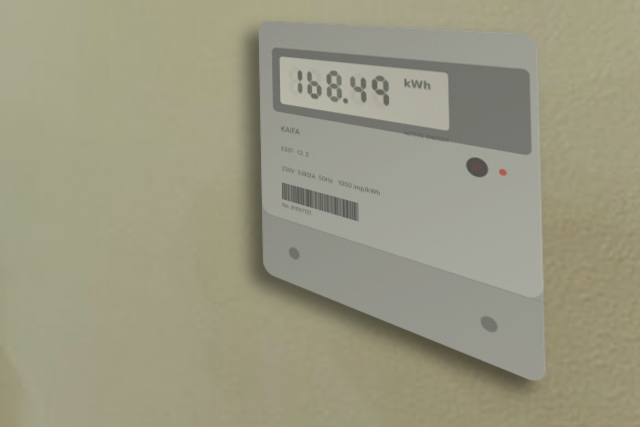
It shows 168.49 kWh
